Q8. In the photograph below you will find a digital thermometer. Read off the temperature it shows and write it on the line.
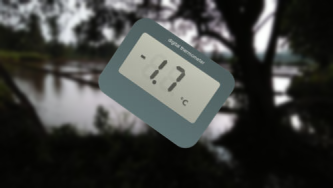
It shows -1.7 °C
